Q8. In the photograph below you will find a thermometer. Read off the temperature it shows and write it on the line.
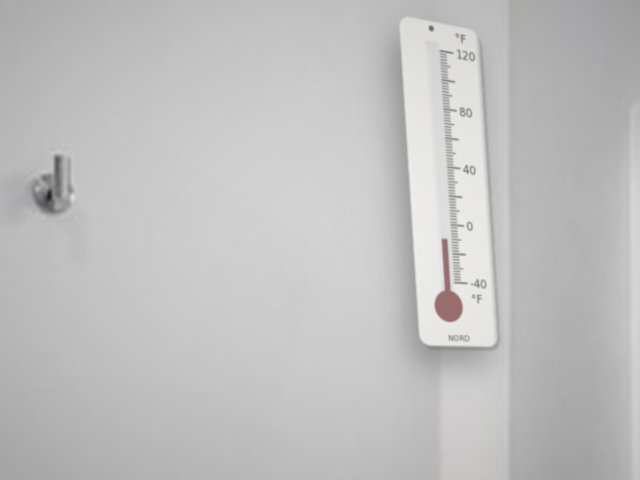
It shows -10 °F
